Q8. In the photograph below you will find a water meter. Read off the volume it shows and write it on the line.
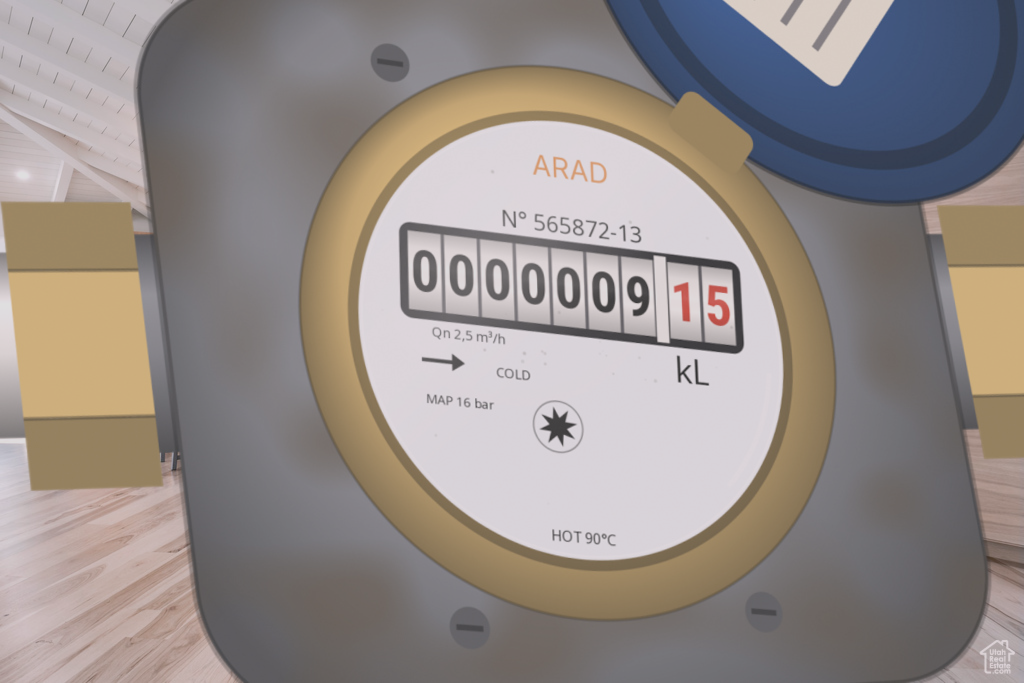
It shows 9.15 kL
